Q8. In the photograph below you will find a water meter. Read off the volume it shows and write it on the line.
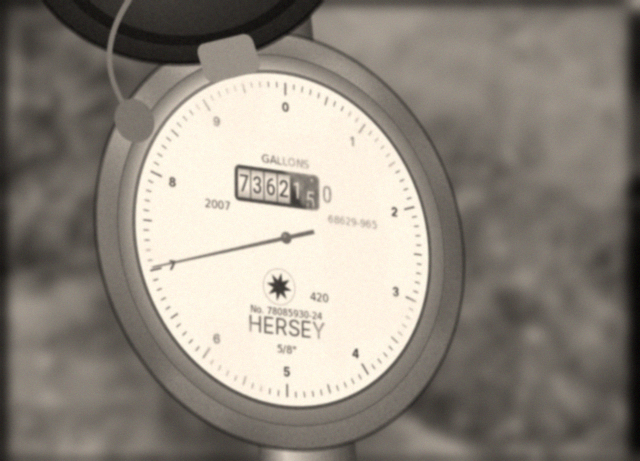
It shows 7362147.0 gal
